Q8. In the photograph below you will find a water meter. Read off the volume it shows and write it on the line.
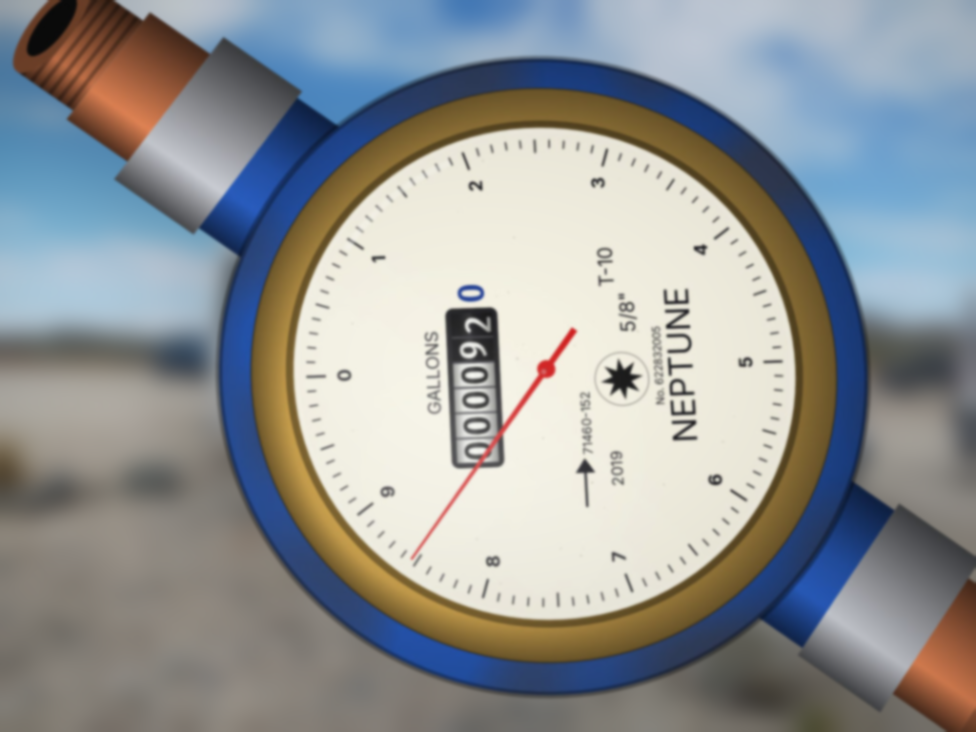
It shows 918.5 gal
